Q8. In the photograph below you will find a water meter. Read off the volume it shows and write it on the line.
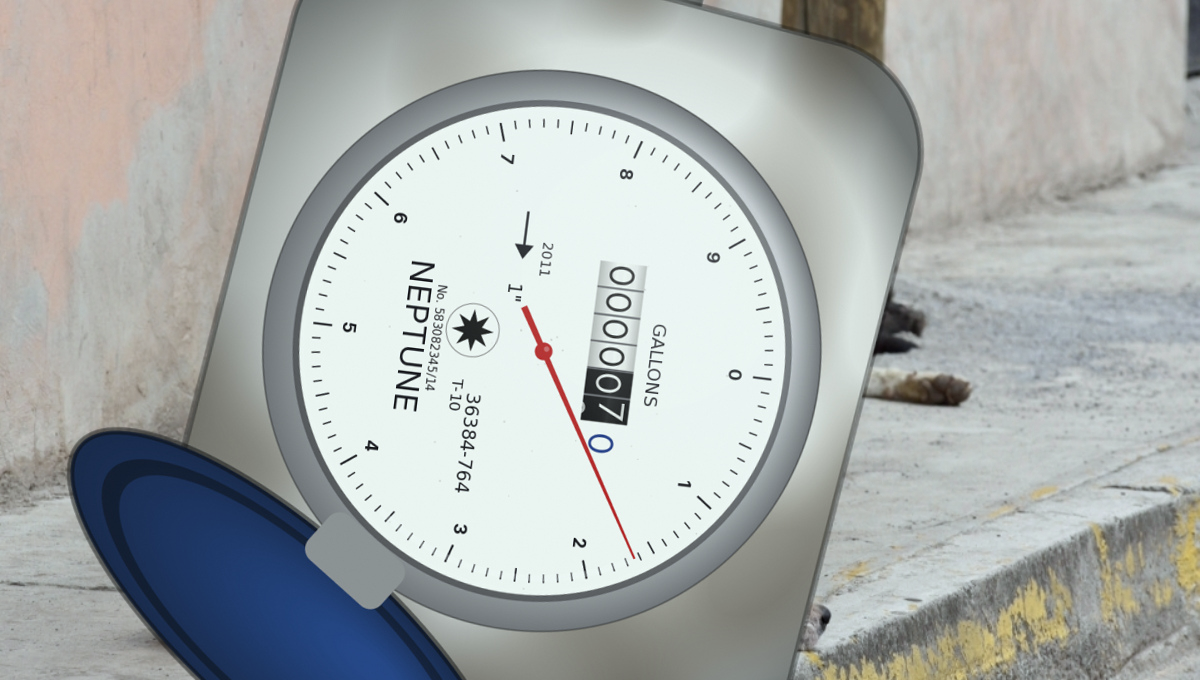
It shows 71.6 gal
